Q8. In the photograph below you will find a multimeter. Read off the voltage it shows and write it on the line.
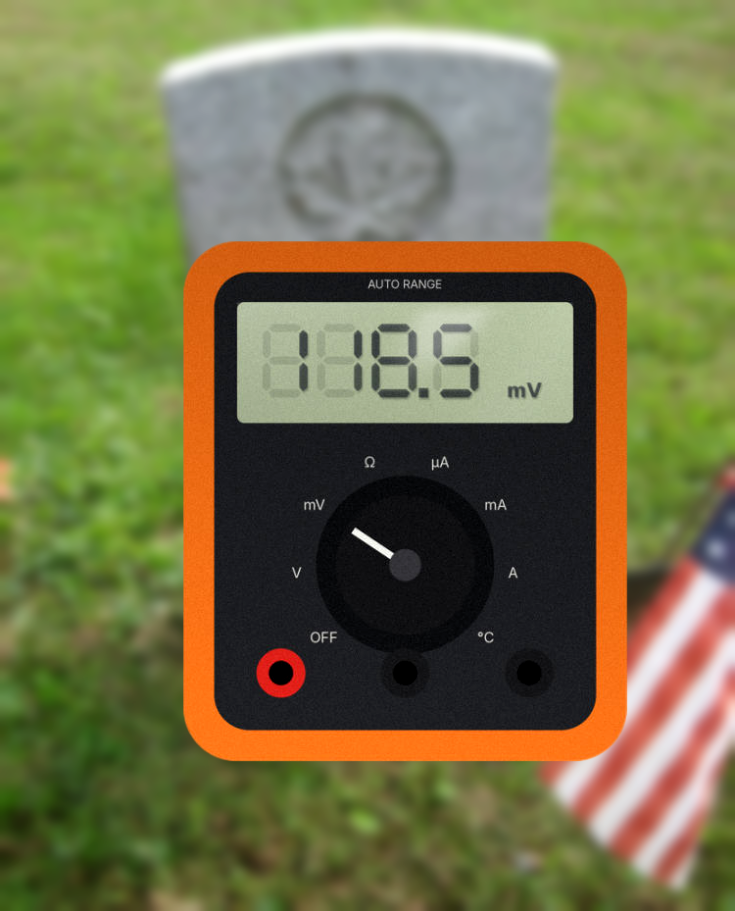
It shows 118.5 mV
